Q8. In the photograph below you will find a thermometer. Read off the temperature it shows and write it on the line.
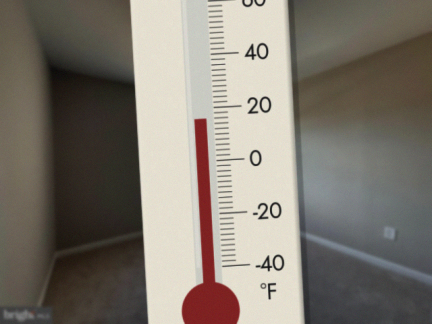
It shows 16 °F
